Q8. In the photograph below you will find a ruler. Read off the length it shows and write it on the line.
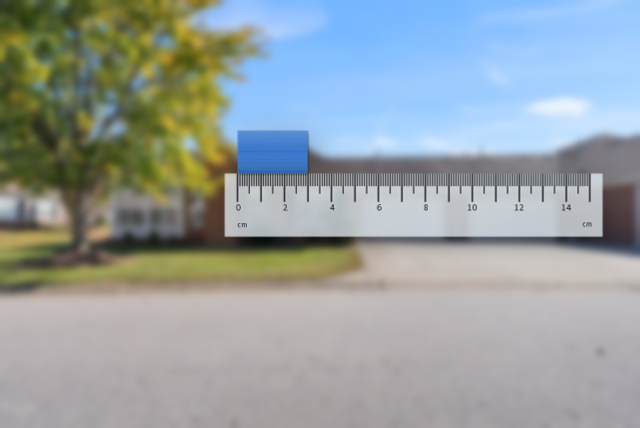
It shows 3 cm
